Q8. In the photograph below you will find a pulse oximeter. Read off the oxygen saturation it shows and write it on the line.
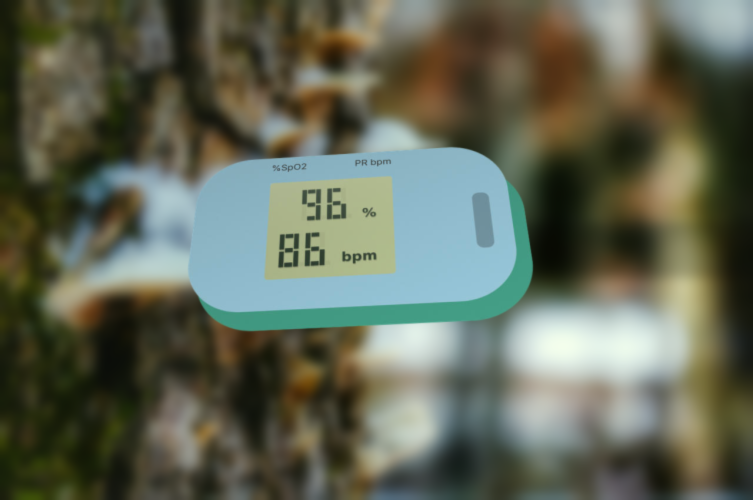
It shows 96 %
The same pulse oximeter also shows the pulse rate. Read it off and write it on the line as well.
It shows 86 bpm
